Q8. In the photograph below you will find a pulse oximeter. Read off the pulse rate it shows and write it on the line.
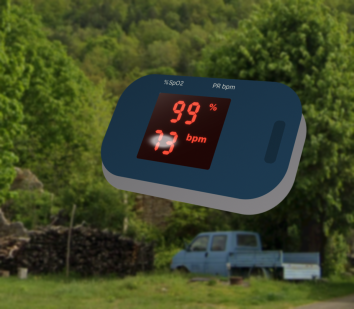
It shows 73 bpm
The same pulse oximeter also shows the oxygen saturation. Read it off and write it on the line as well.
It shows 99 %
